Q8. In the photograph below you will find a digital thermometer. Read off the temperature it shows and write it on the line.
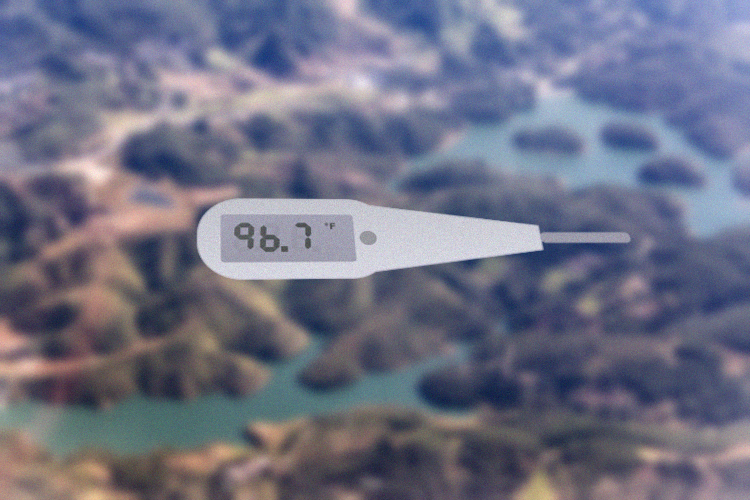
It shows 96.7 °F
